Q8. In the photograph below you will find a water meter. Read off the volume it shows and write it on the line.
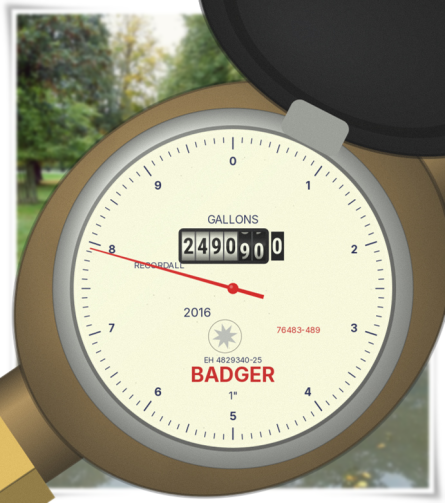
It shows 2490897.9 gal
